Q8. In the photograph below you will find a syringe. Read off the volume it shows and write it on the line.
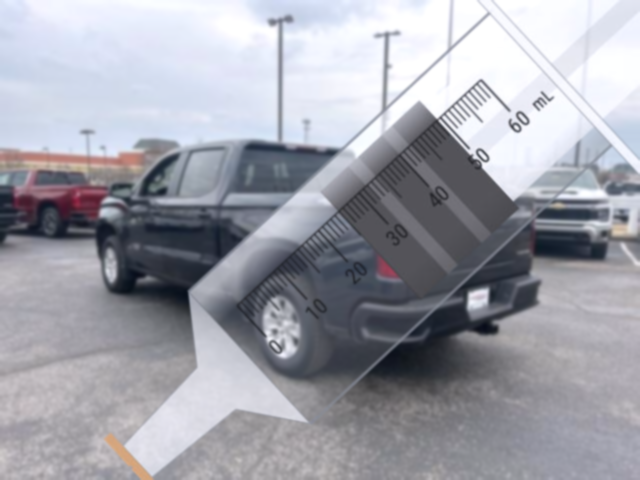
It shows 25 mL
